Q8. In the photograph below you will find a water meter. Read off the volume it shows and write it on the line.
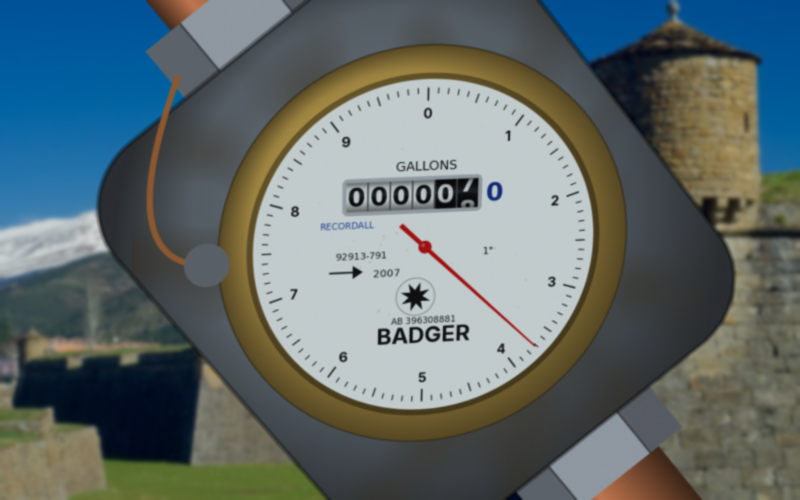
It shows 73.7 gal
